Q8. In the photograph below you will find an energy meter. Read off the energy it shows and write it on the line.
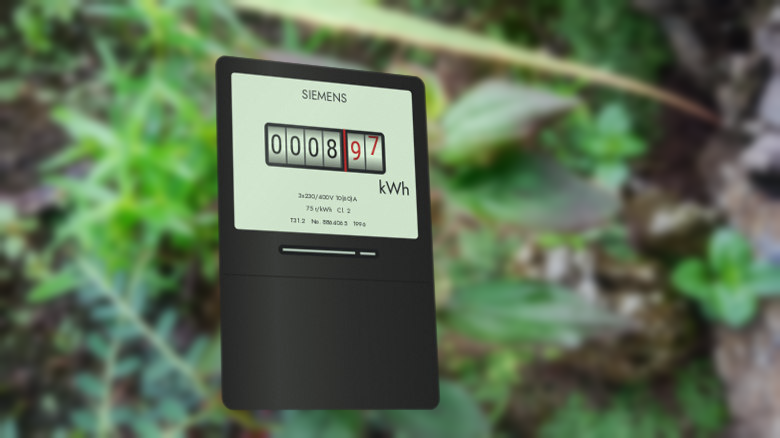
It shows 8.97 kWh
